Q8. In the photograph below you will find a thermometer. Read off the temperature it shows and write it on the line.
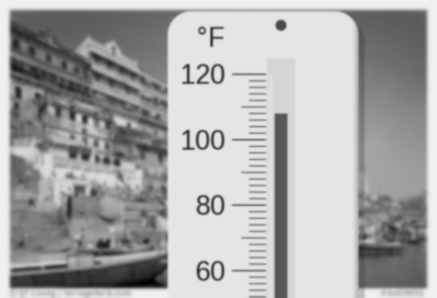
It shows 108 °F
